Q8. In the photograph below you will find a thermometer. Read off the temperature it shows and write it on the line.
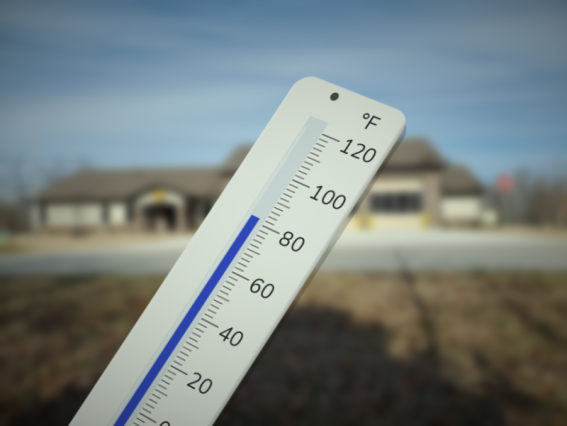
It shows 82 °F
